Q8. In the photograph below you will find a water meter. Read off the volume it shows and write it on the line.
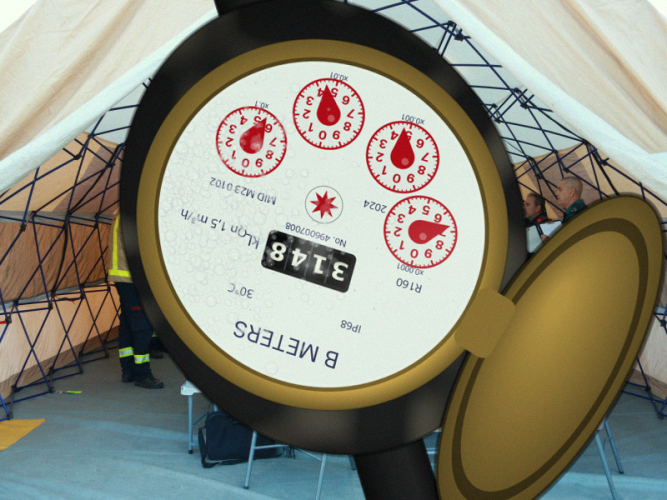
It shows 3148.5446 kL
